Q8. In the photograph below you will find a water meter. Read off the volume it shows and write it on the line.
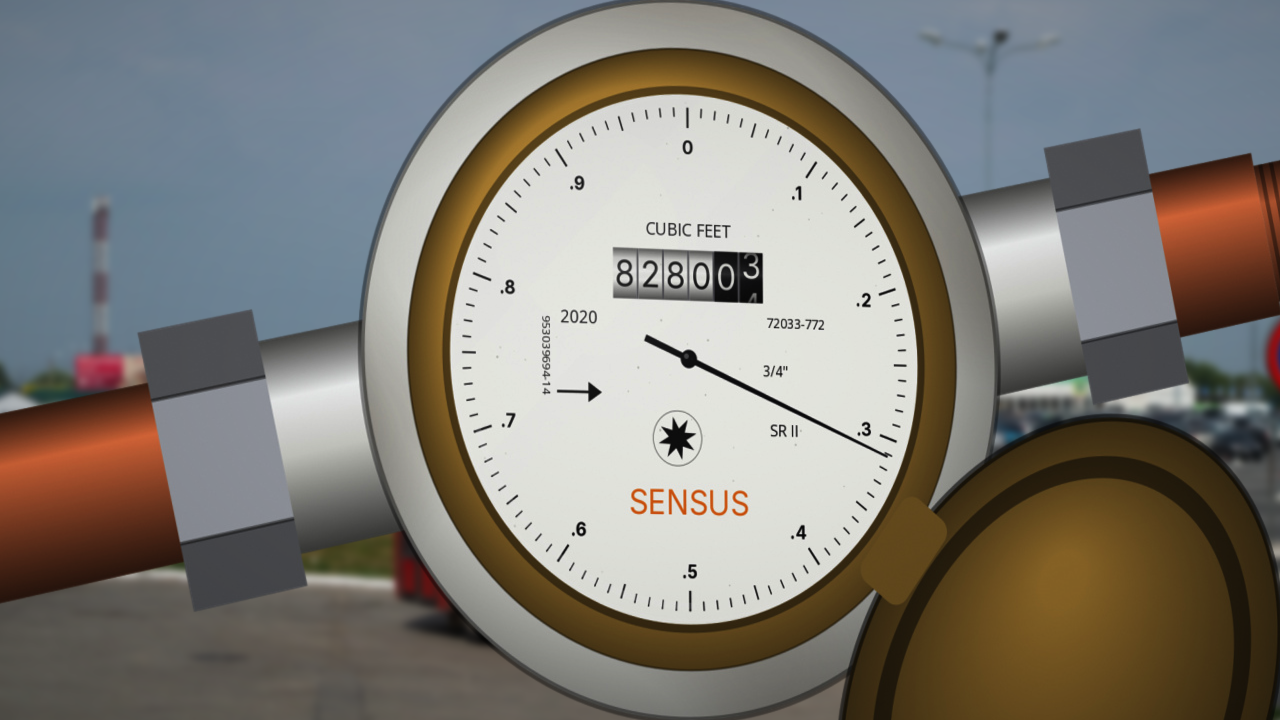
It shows 828003.31 ft³
